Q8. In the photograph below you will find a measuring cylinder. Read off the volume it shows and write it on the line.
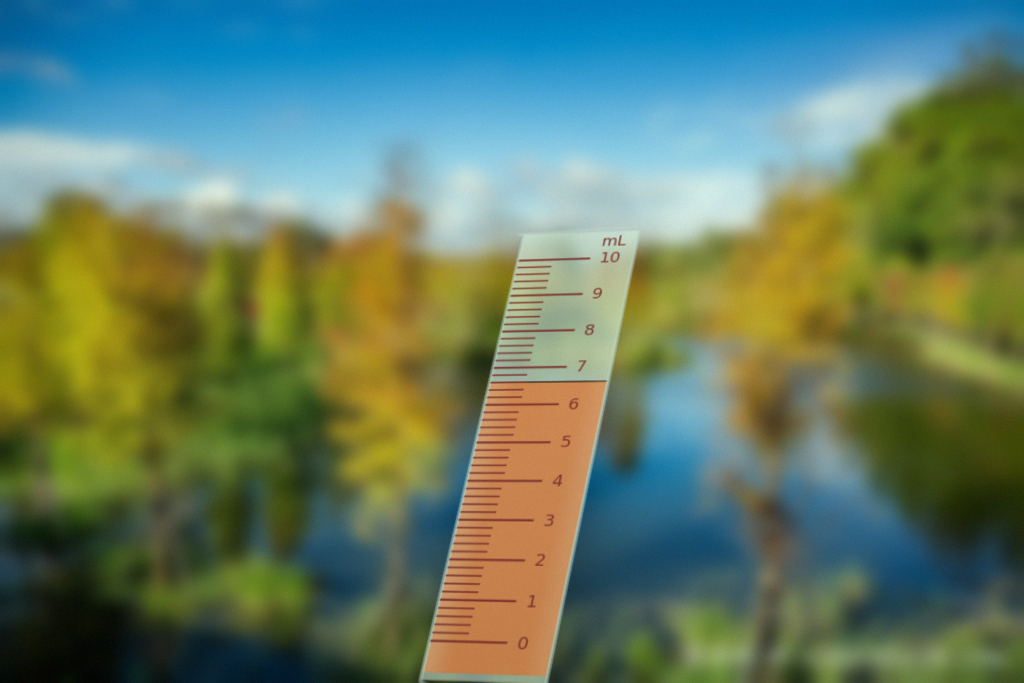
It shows 6.6 mL
